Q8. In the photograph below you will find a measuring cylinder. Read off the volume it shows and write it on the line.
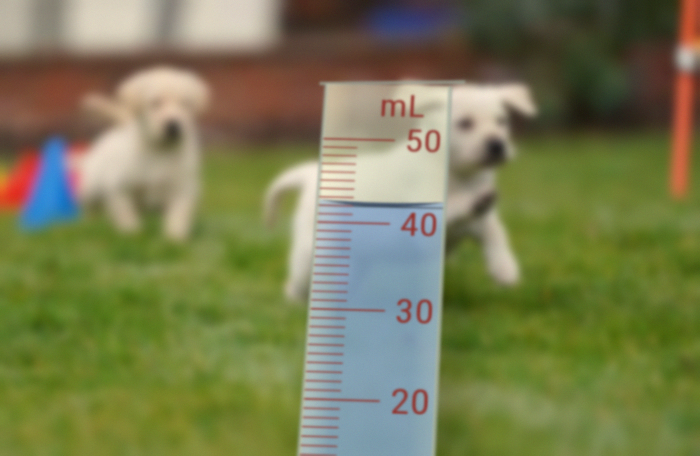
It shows 42 mL
